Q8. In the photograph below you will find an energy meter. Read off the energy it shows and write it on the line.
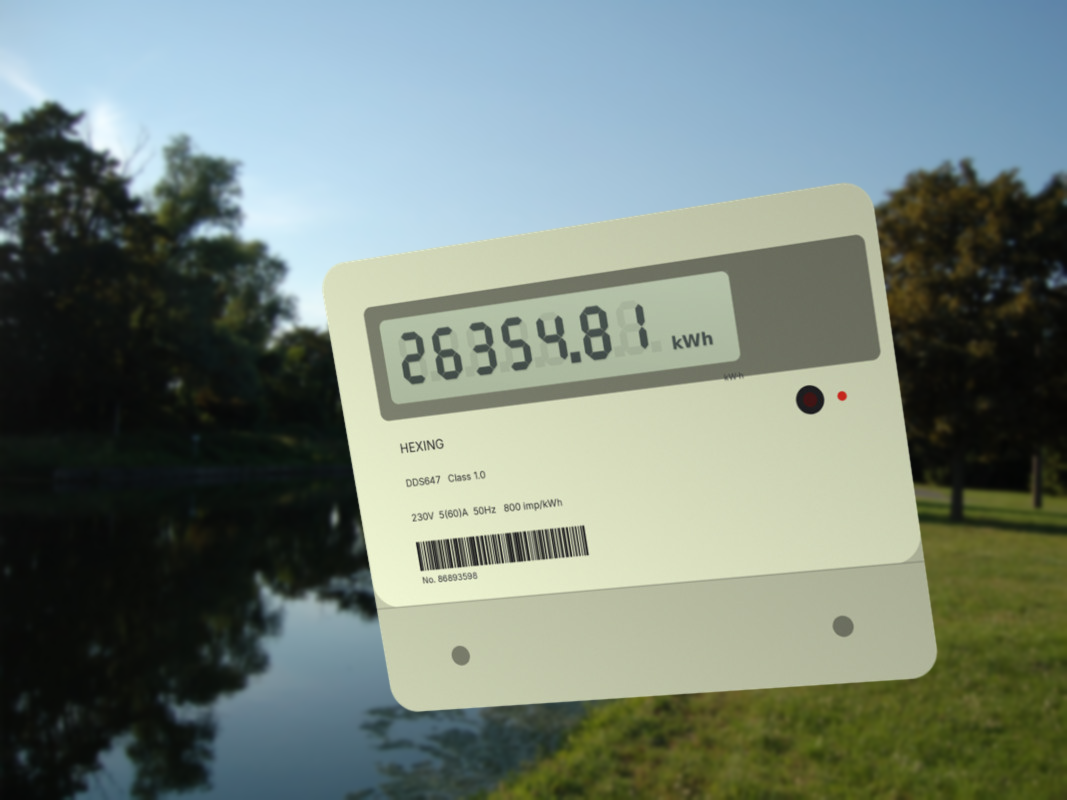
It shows 26354.81 kWh
